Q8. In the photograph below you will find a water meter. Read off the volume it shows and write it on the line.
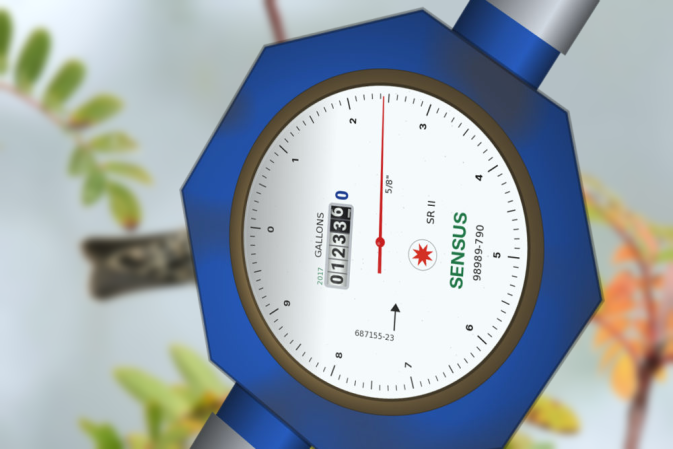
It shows 123362.4 gal
